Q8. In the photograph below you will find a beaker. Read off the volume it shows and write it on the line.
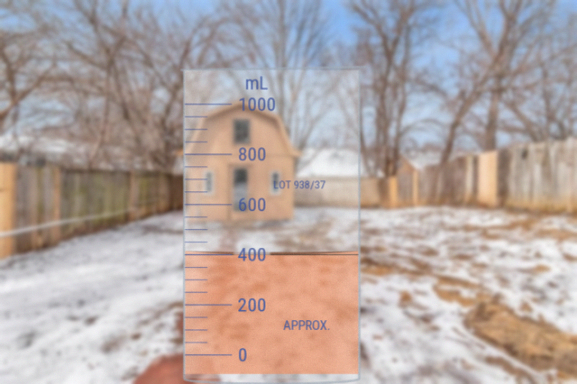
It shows 400 mL
